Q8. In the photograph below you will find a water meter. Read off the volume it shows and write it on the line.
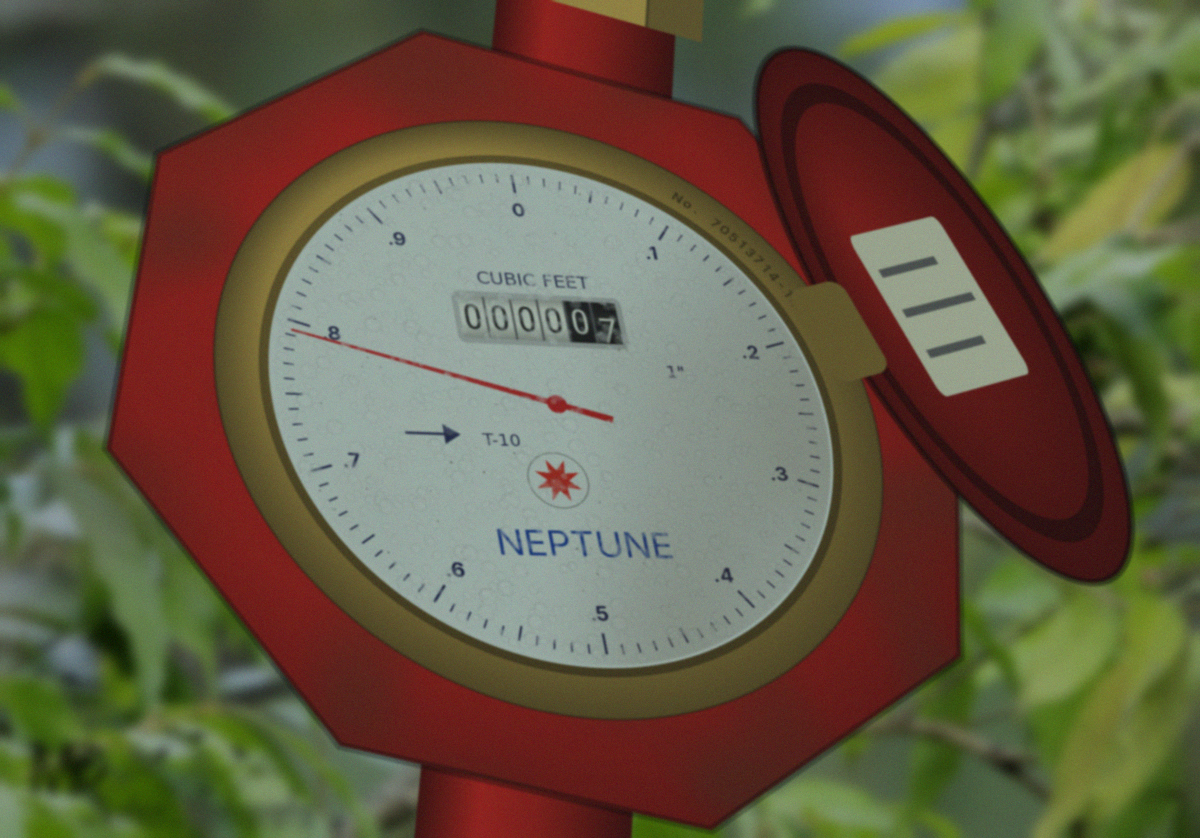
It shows 6.79 ft³
